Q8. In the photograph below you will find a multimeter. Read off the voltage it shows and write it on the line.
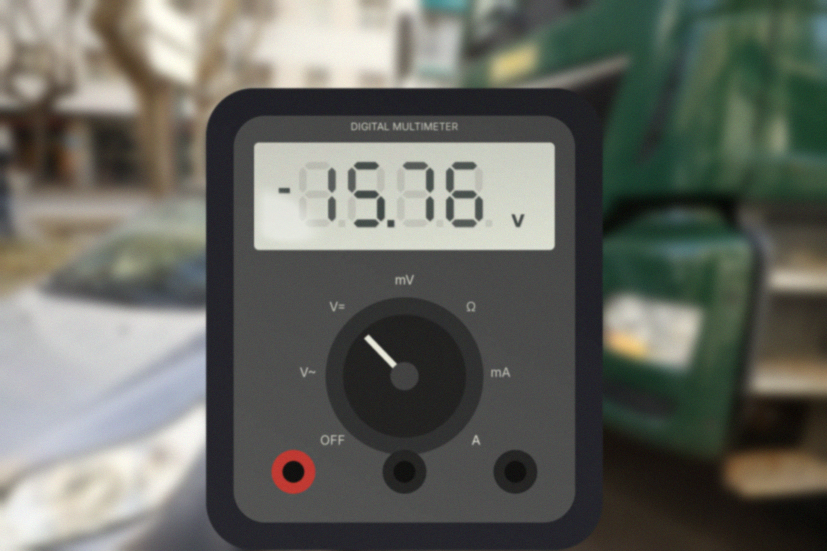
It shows -15.76 V
